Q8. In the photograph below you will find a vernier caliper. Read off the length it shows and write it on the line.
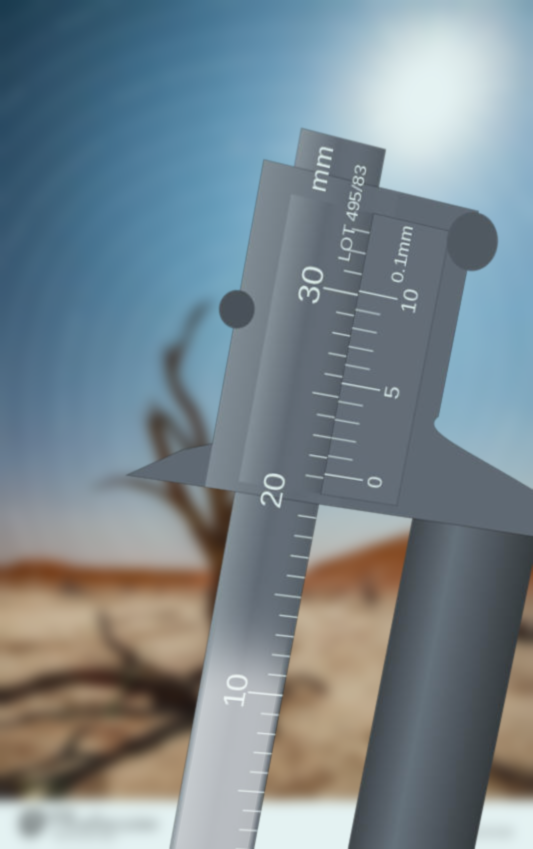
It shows 21.2 mm
